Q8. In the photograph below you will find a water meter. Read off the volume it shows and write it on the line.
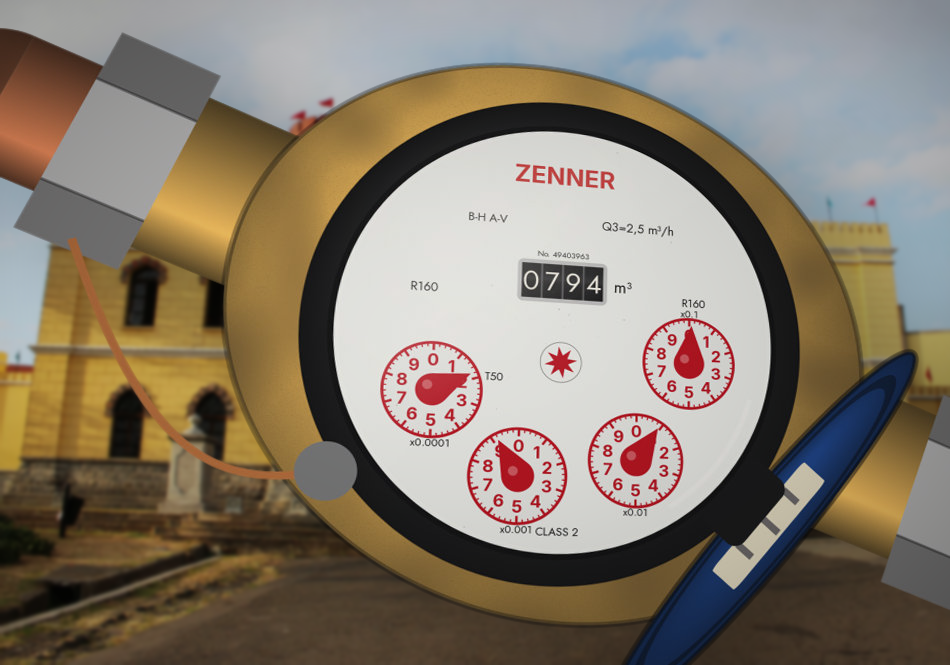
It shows 794.0091 m³
